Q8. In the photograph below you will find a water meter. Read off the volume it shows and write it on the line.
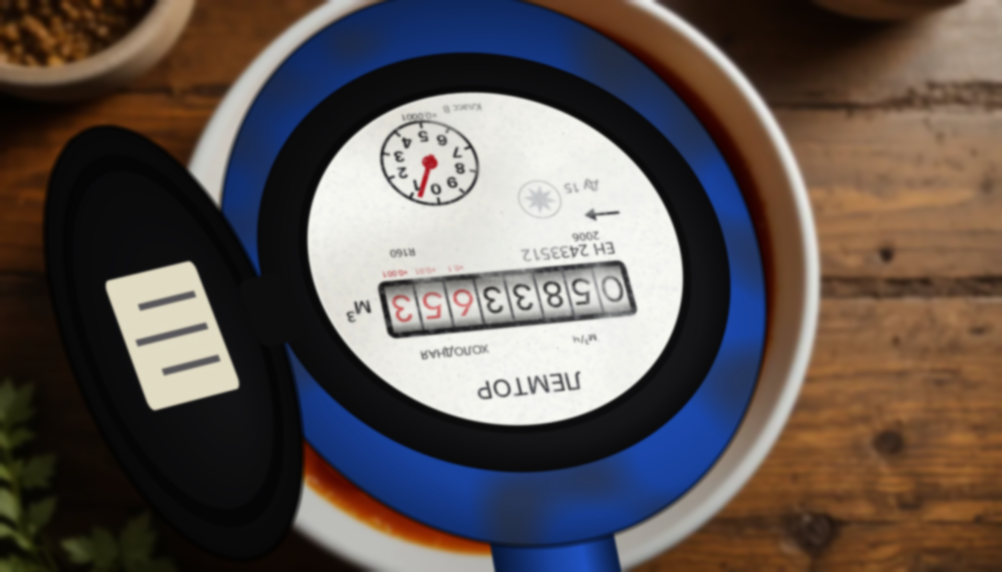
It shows 5833.6530 m³
